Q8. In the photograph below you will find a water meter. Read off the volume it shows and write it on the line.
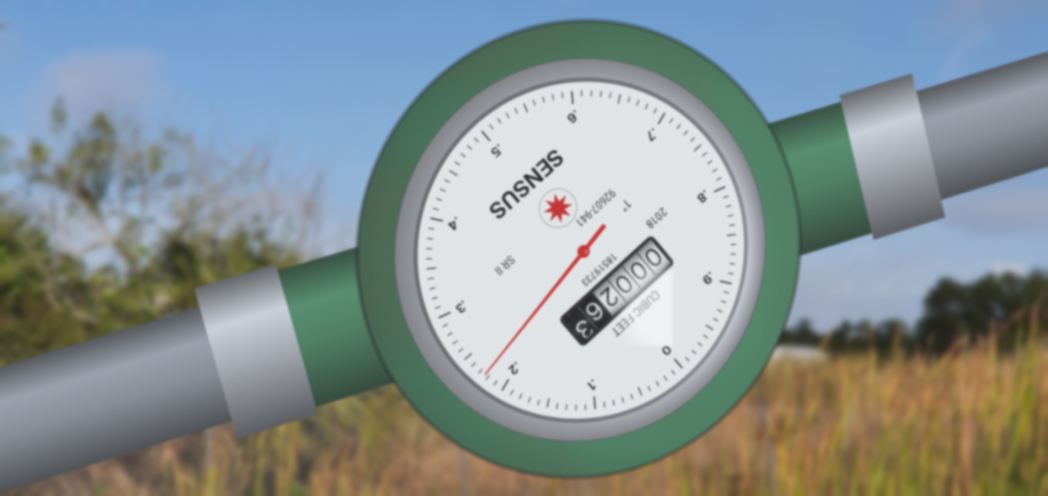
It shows 263.22 ft³
